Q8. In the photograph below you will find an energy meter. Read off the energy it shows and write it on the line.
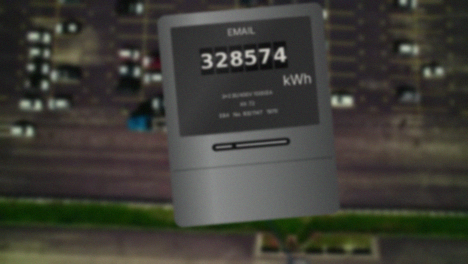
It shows 328574 kWh
